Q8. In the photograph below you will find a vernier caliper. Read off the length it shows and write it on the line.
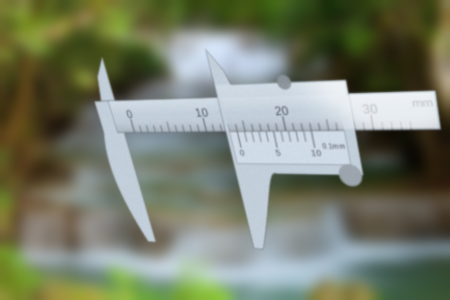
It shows 14.0 mm
